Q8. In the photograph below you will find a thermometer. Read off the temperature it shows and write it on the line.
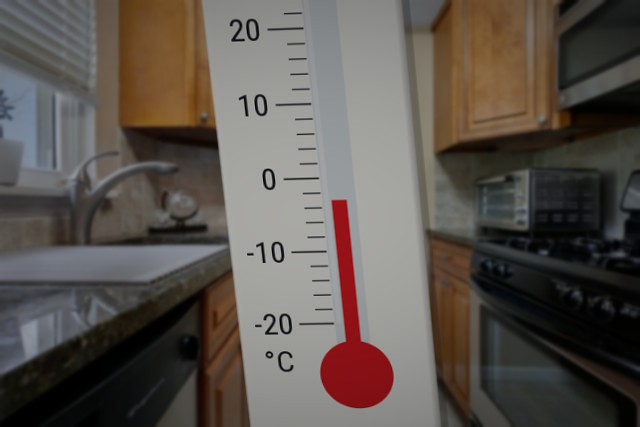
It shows -3 °C
